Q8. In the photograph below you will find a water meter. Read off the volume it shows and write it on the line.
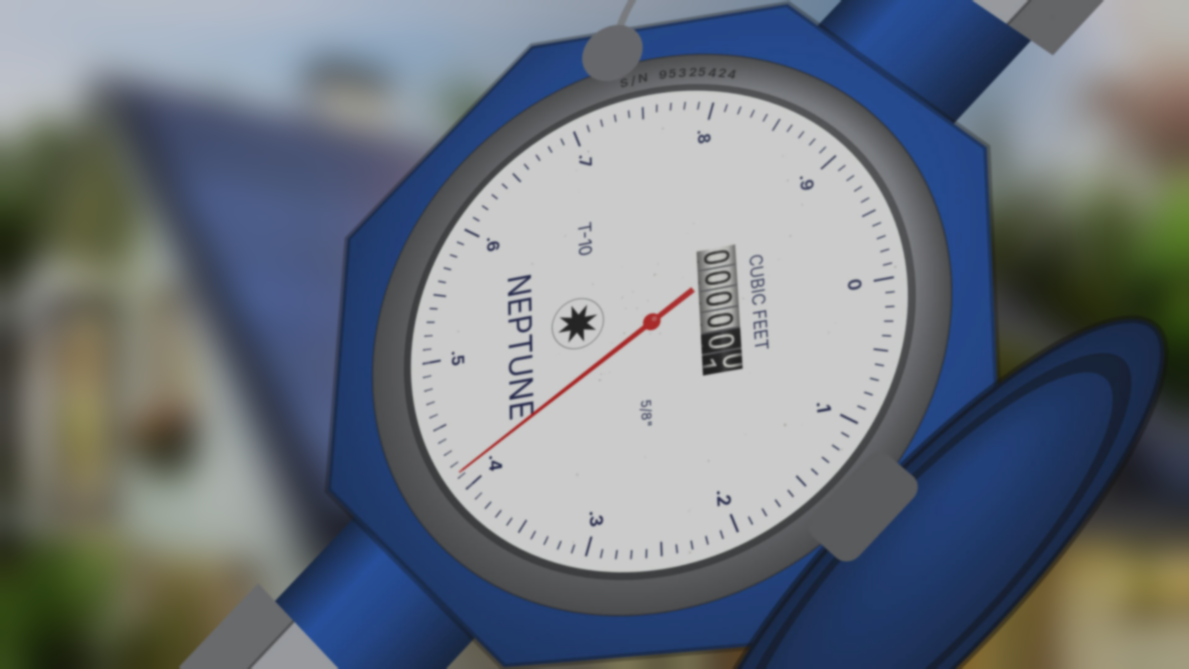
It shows 0.41 ft³
